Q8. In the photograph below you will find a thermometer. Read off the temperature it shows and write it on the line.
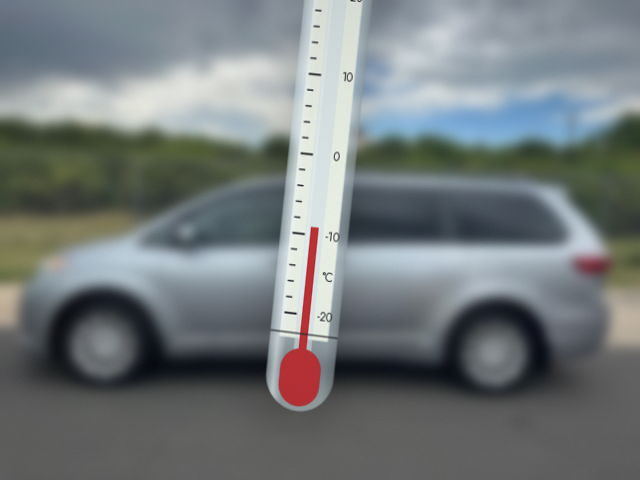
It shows -9 °C
